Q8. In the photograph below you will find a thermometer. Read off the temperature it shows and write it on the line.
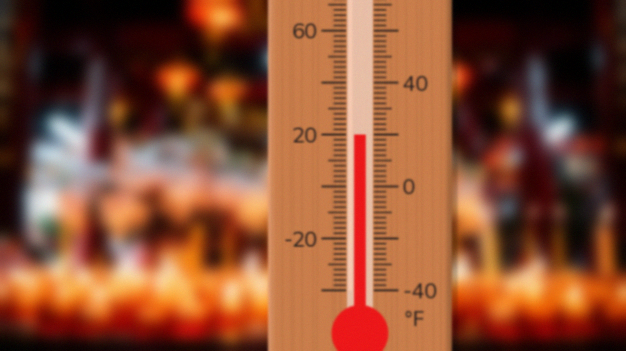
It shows 20 °F
